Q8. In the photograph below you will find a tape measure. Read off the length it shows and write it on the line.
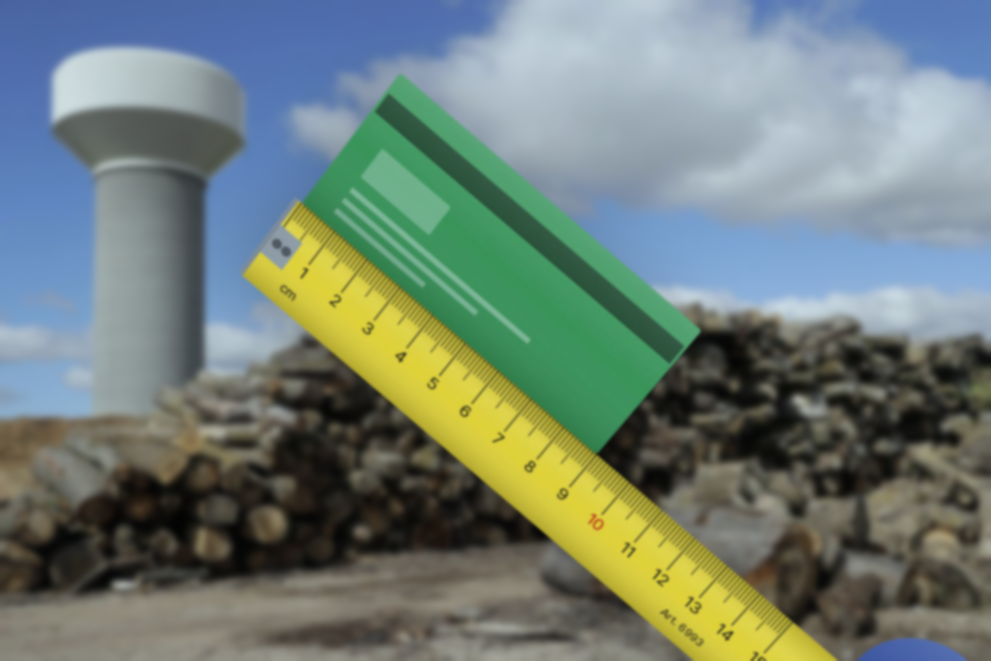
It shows 9 cm
